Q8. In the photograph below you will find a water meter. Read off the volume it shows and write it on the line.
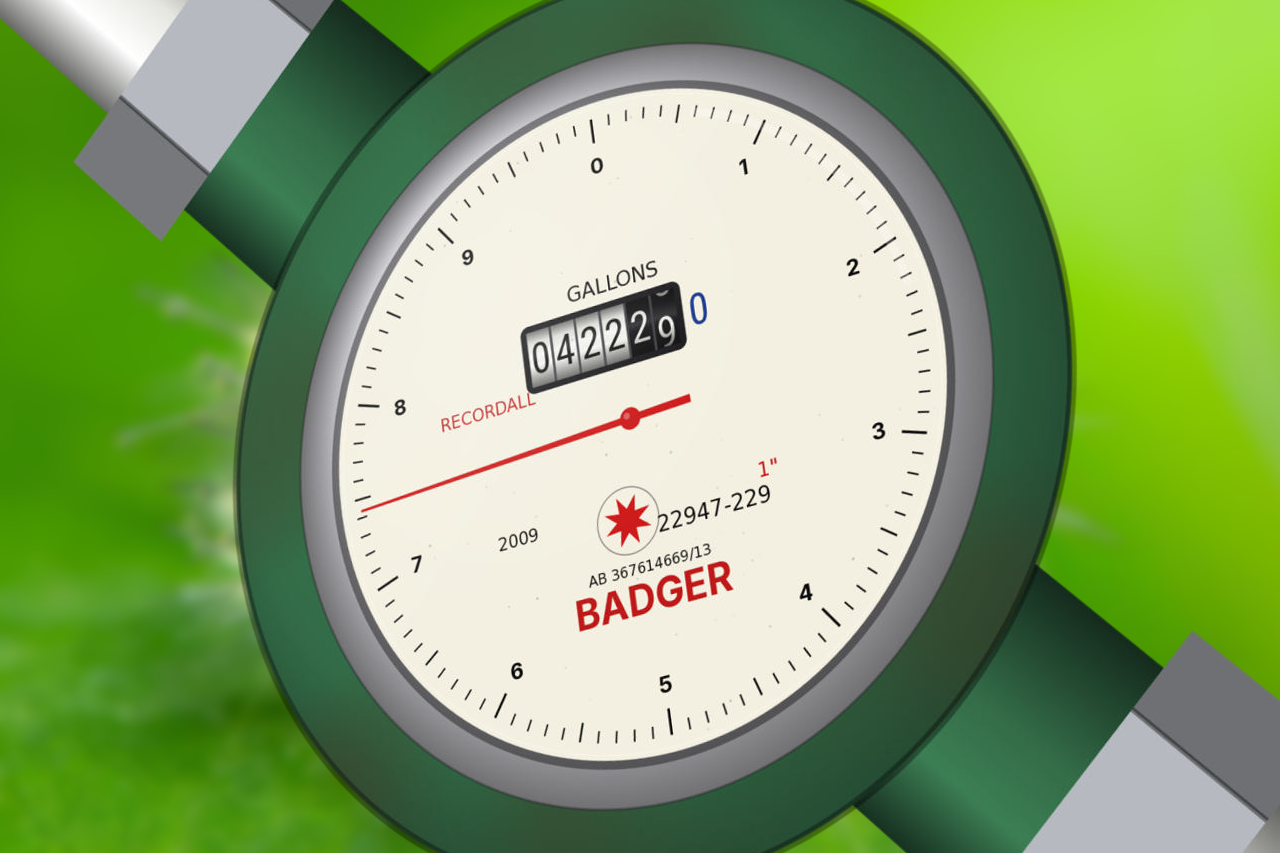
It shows 422287.4 gal
